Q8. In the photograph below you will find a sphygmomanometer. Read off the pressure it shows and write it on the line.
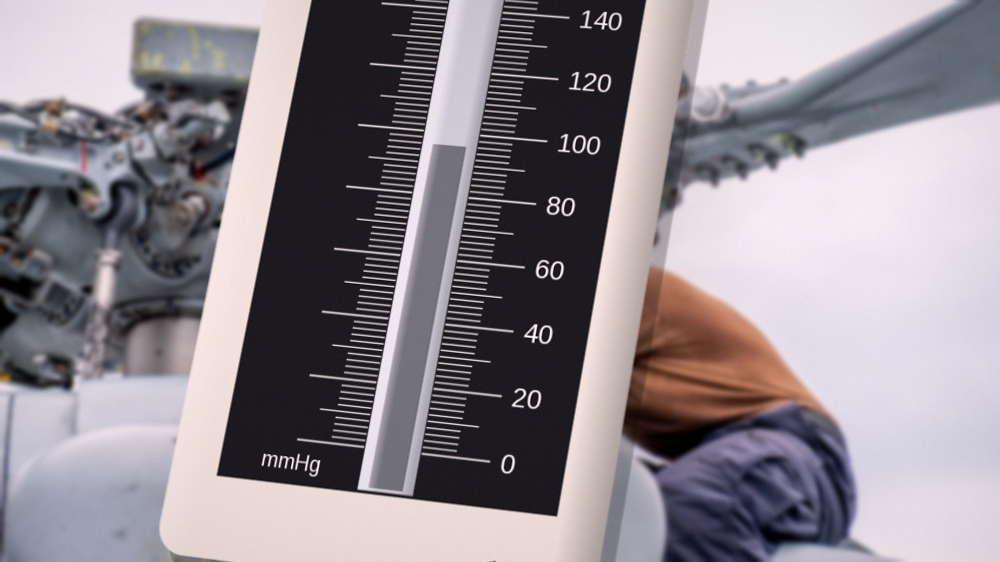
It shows 96 mmHg
